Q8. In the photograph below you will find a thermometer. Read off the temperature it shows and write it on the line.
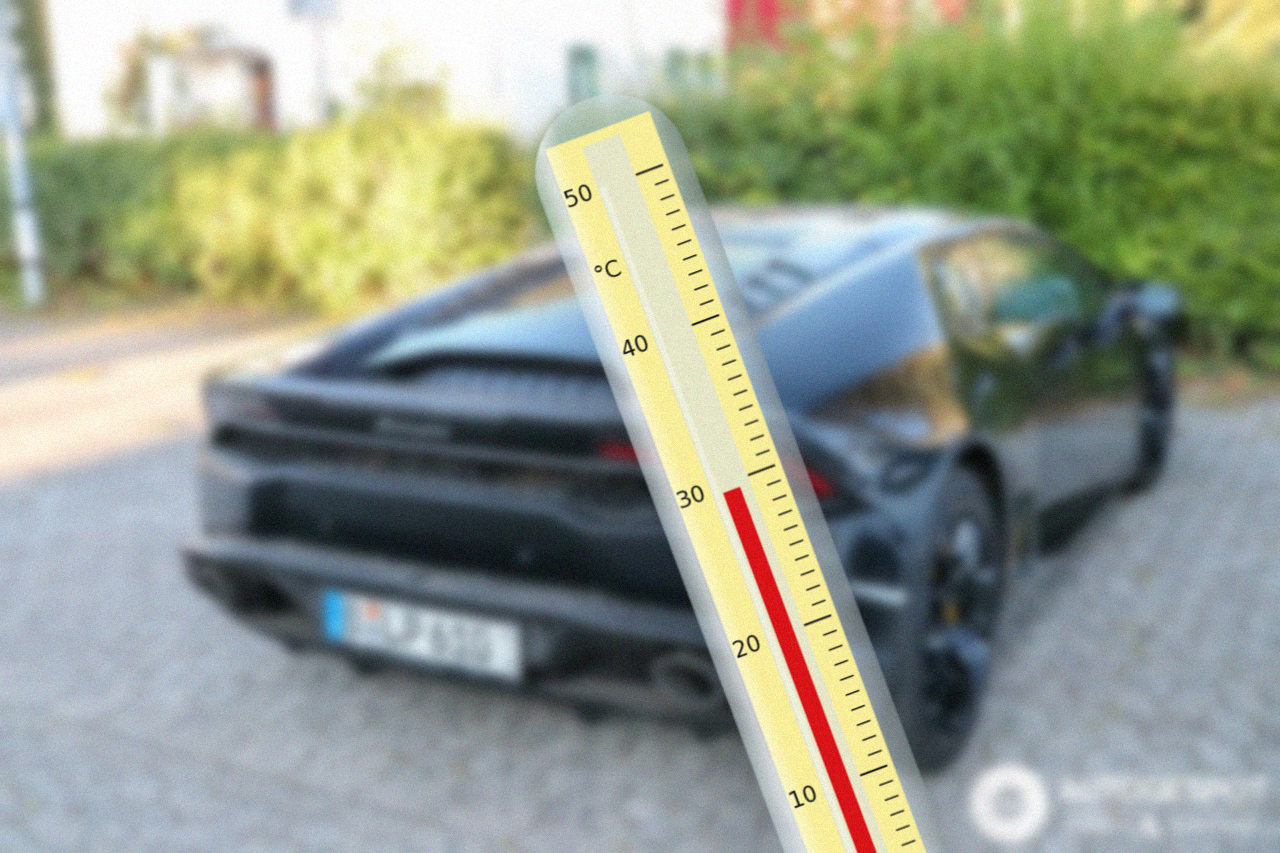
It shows 29.5 °C
